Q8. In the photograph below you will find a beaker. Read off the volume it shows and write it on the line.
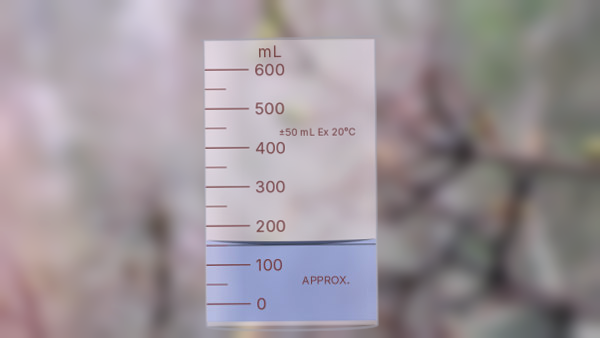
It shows 150 mL
